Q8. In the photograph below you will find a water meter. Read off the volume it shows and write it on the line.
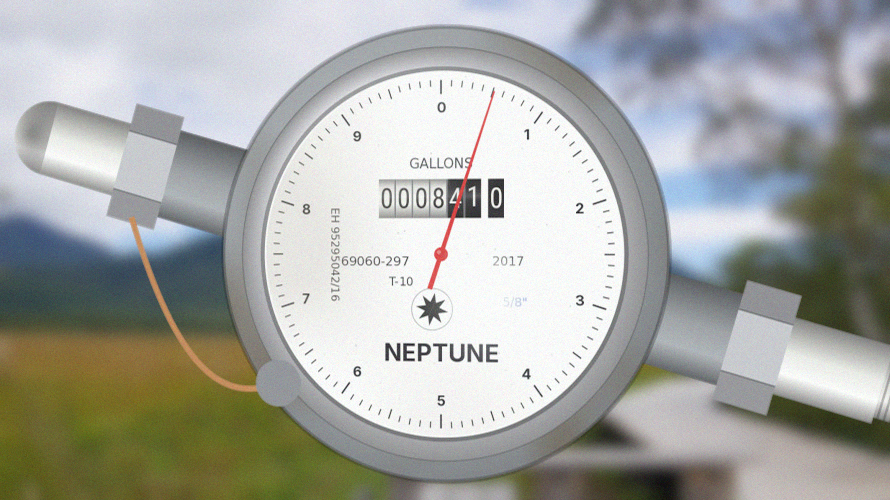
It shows 8410.5 gal
